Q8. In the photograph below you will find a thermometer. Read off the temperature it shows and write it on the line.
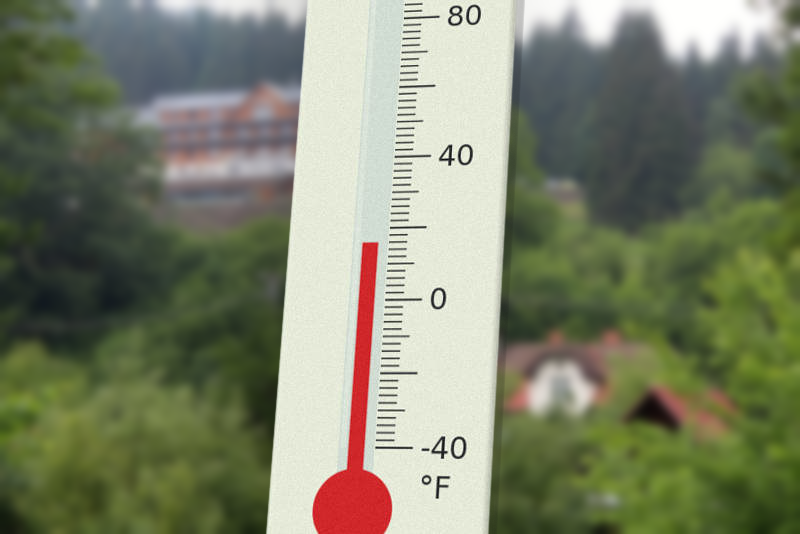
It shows 16 °F
